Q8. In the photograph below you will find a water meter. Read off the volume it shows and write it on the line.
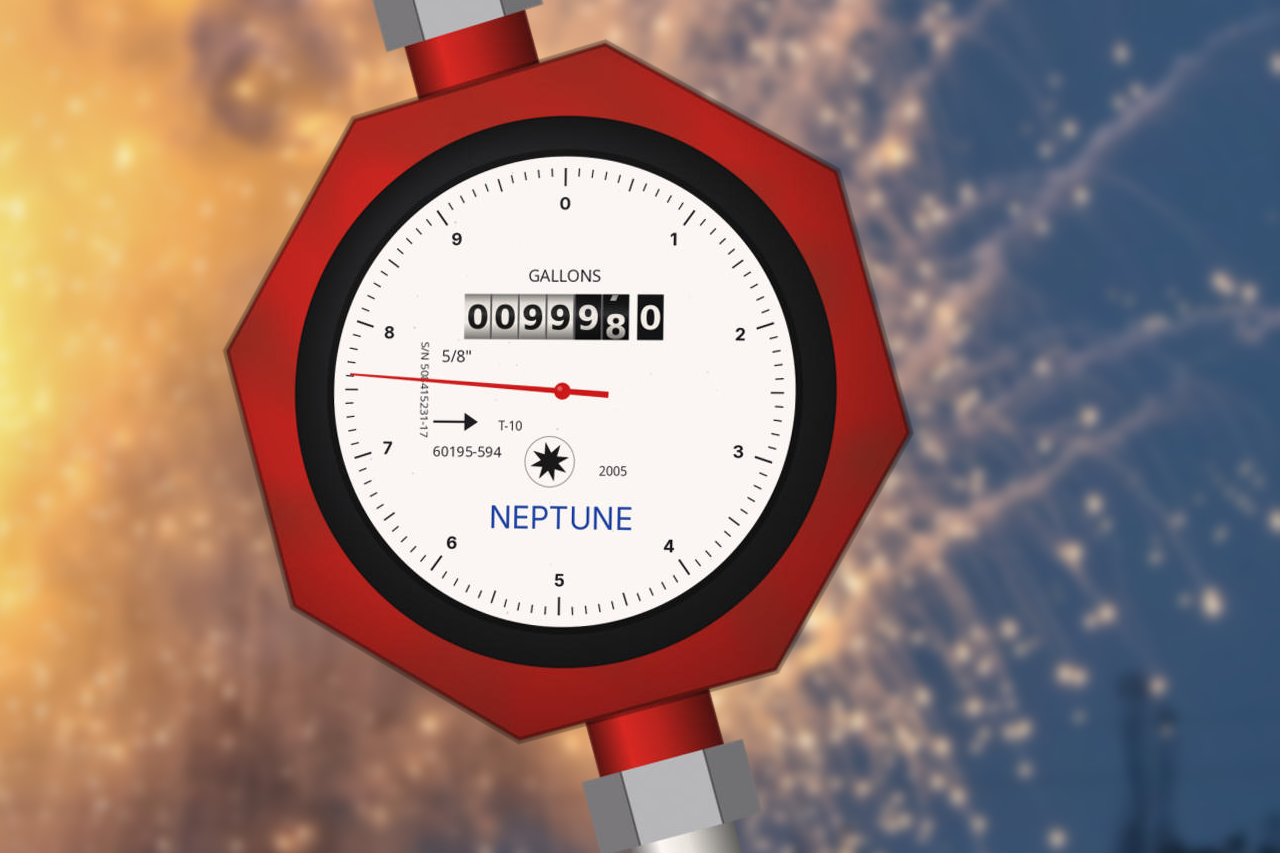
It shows 99977.6 gal
